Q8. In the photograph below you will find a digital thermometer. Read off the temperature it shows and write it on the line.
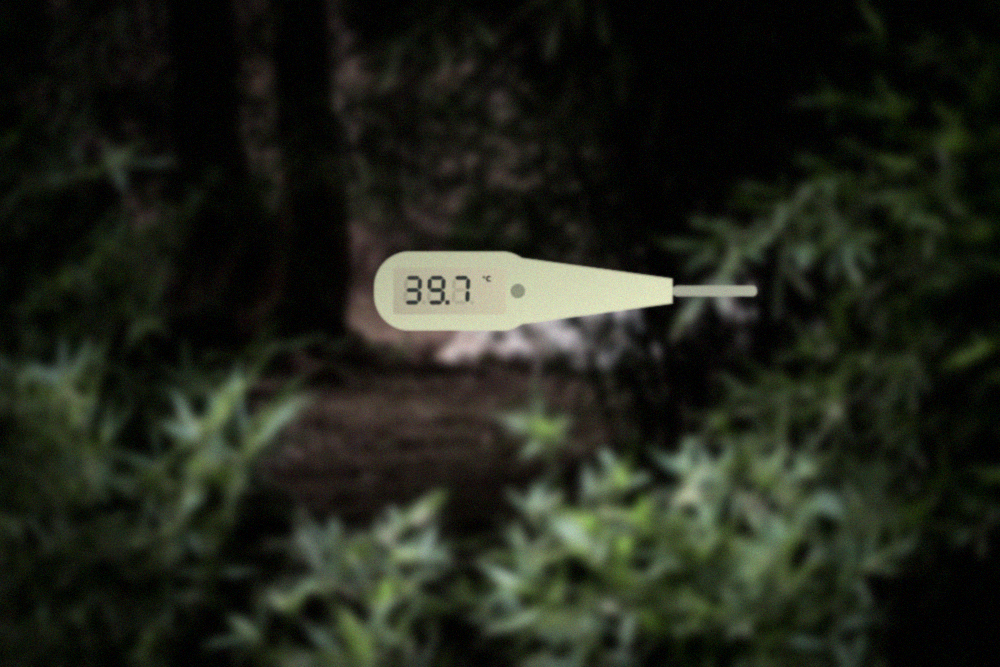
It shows 39.7 °C
